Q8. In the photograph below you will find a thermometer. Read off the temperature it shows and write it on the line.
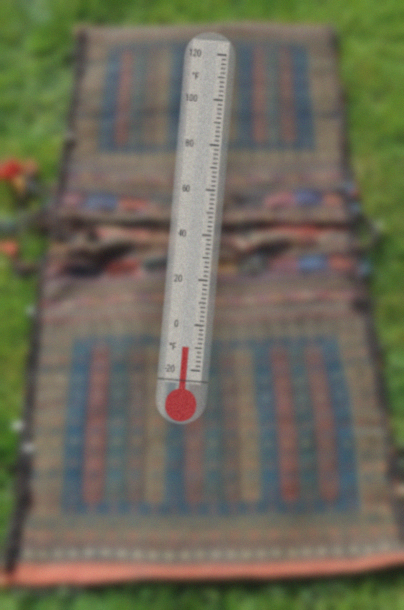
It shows -10 °F
